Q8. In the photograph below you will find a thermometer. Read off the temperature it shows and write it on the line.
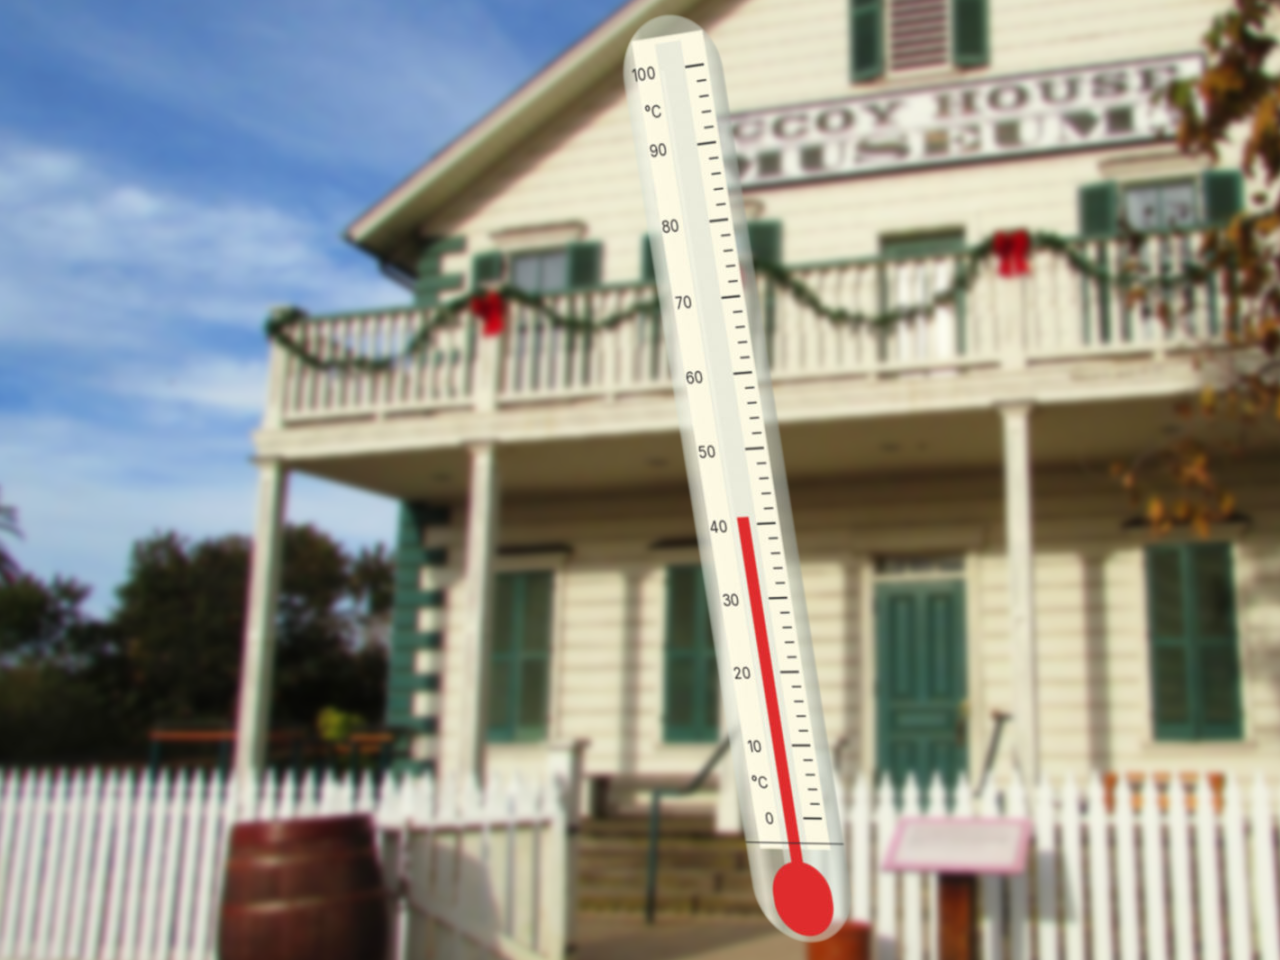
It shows 41 °C
